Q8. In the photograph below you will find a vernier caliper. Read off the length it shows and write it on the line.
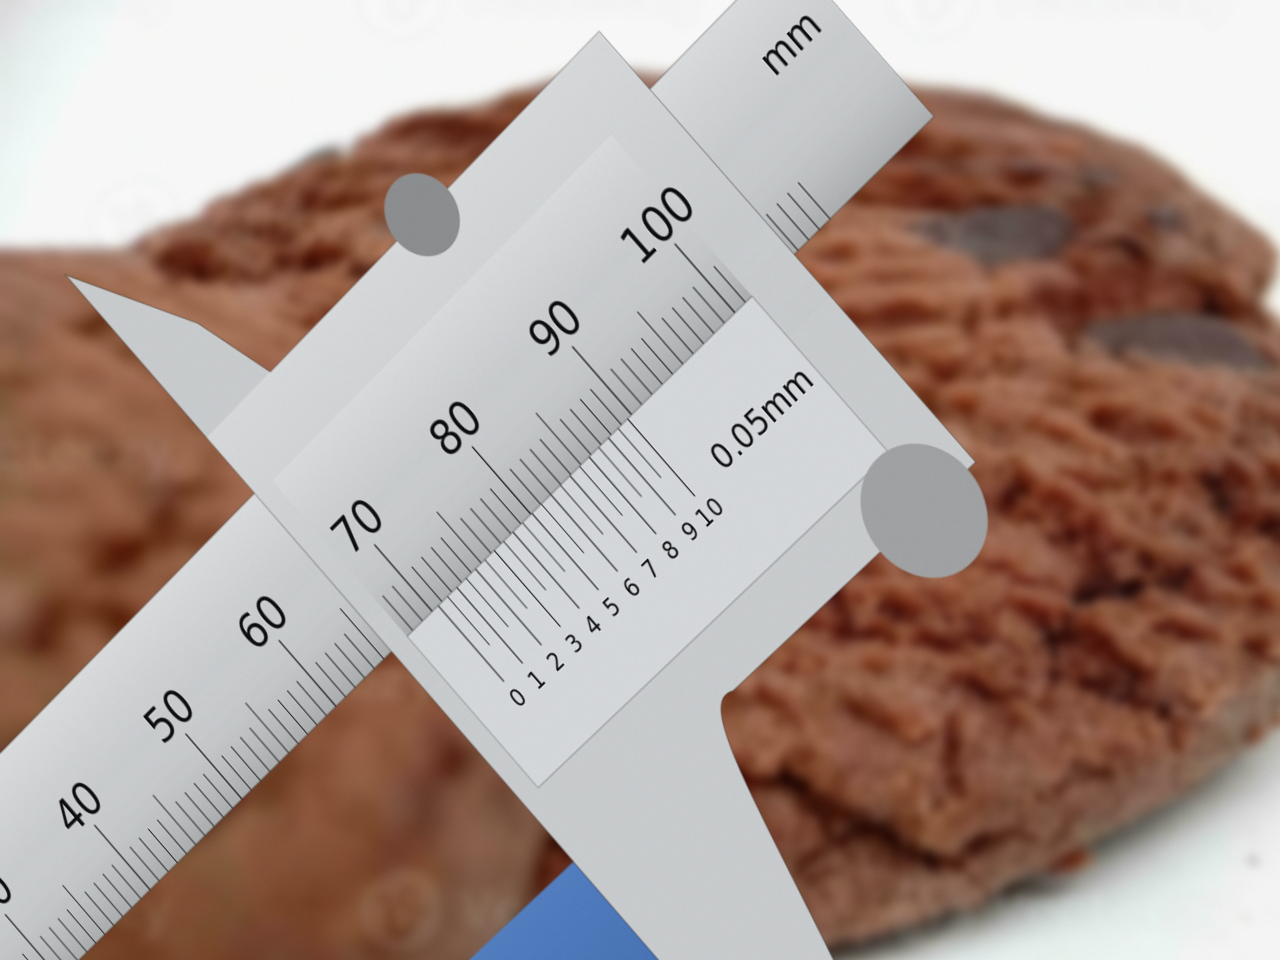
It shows 70.6 mm
